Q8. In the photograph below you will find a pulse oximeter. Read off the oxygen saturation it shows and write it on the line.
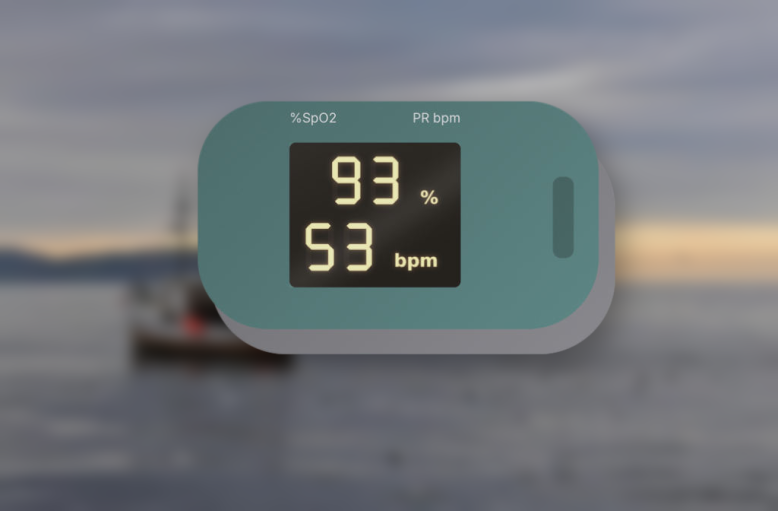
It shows 93 %
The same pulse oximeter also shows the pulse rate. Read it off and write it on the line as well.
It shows 53 bpm
